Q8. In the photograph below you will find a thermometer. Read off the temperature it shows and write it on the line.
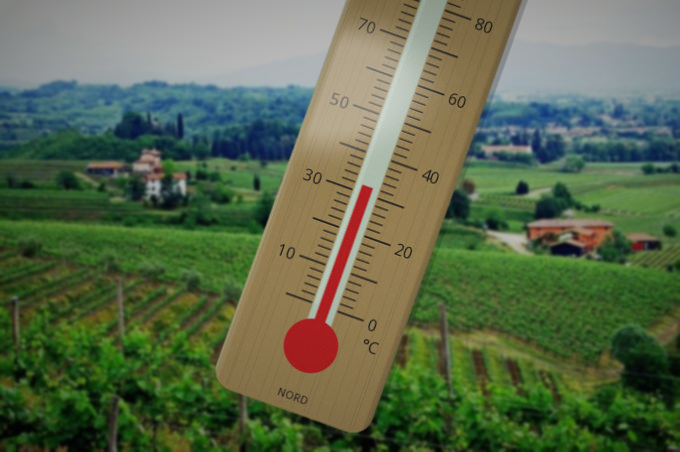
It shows 32 °C
